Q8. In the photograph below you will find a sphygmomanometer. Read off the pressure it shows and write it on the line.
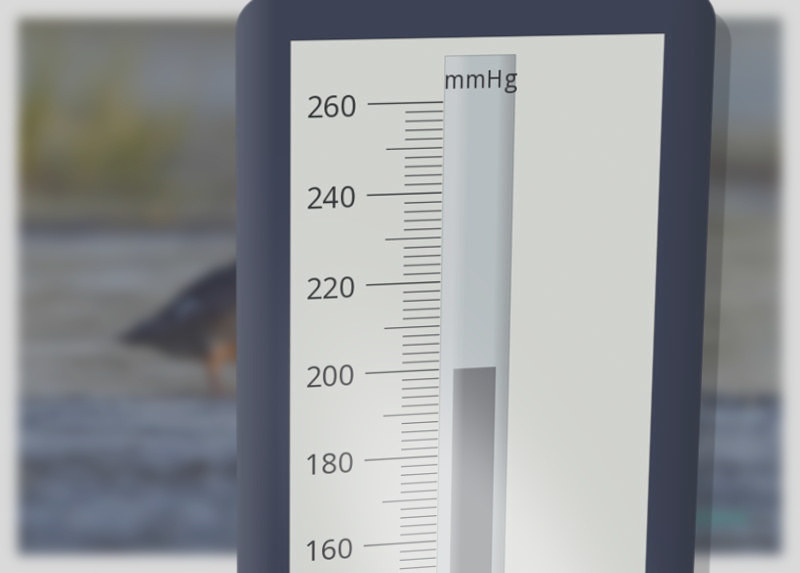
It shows 200 mmHg
